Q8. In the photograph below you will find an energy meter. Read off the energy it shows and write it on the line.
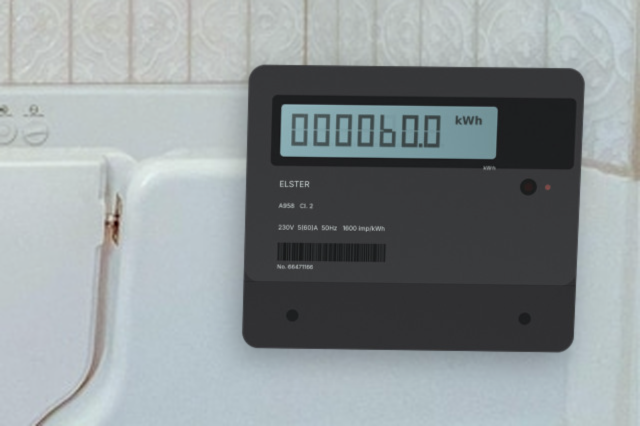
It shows 60.0 kWh
